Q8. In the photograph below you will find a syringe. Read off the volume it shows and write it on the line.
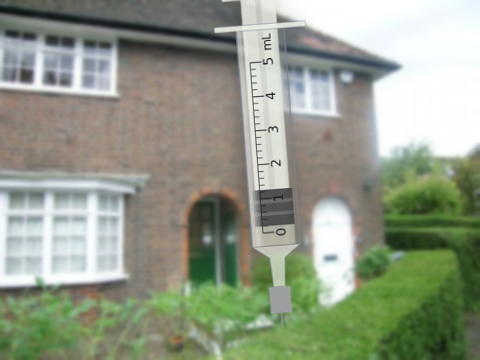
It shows 0.2 mL
